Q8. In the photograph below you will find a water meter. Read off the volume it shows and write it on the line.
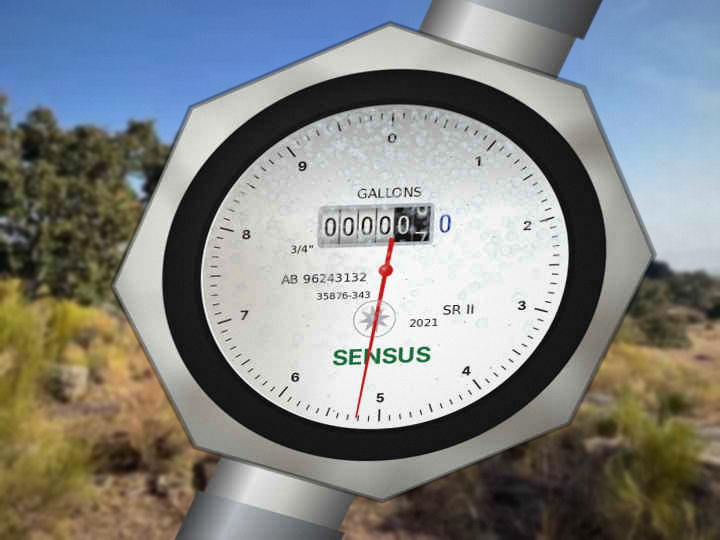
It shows 65.2 gal
